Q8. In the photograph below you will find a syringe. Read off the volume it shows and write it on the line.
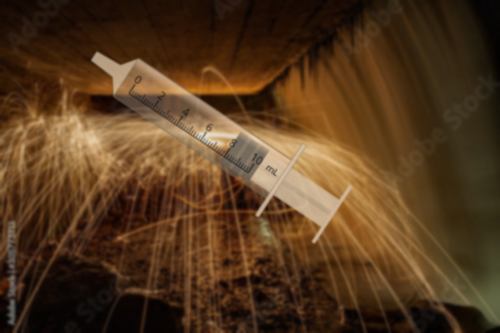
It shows 8 mL
